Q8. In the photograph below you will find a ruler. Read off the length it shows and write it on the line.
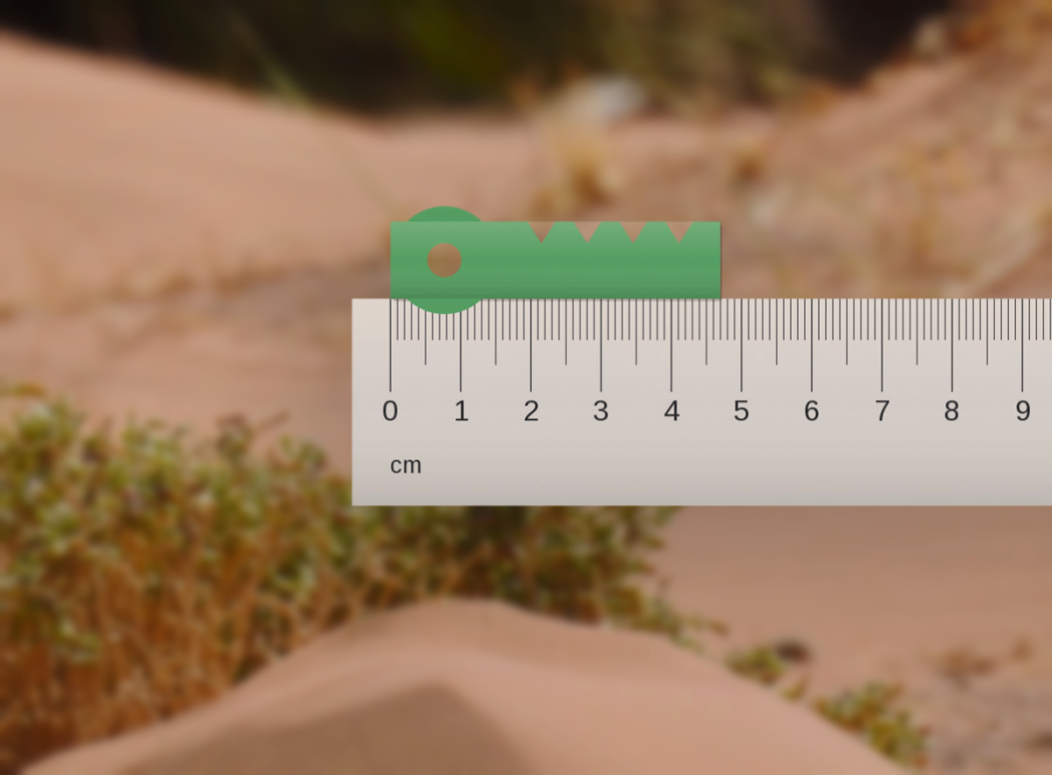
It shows 4.7 cm
